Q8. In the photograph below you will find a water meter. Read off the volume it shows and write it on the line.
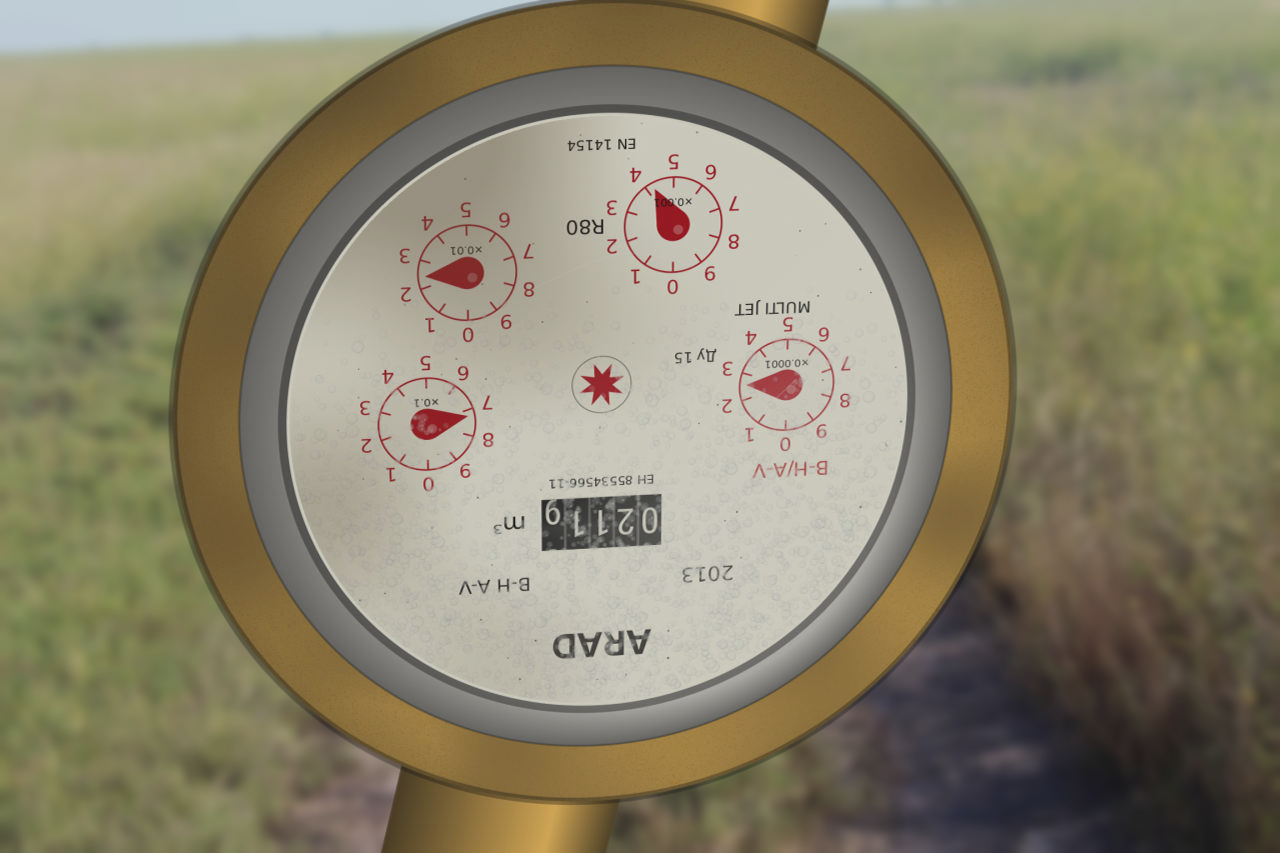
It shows 2118.7242 m³
